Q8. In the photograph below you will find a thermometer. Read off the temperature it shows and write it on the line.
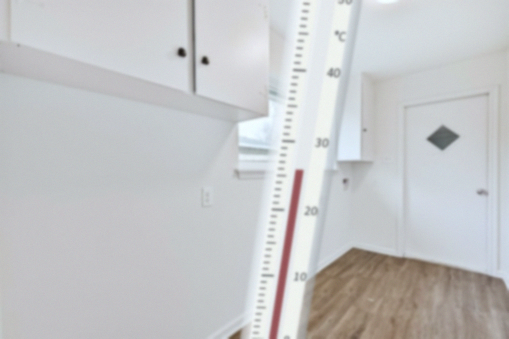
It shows 26 °C
